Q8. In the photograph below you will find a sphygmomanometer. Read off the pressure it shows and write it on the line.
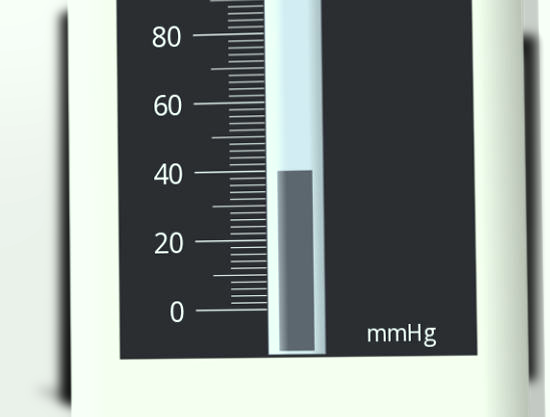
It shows 40 mmHg
